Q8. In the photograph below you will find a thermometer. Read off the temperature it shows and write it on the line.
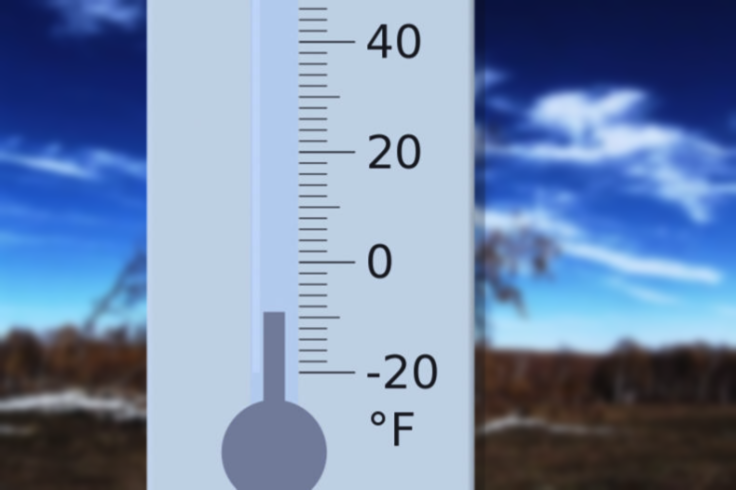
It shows -9 °F
